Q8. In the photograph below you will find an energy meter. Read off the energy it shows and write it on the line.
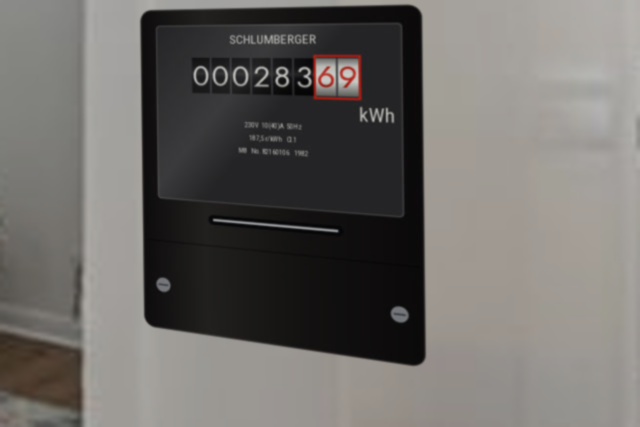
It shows 283.69 kWh
